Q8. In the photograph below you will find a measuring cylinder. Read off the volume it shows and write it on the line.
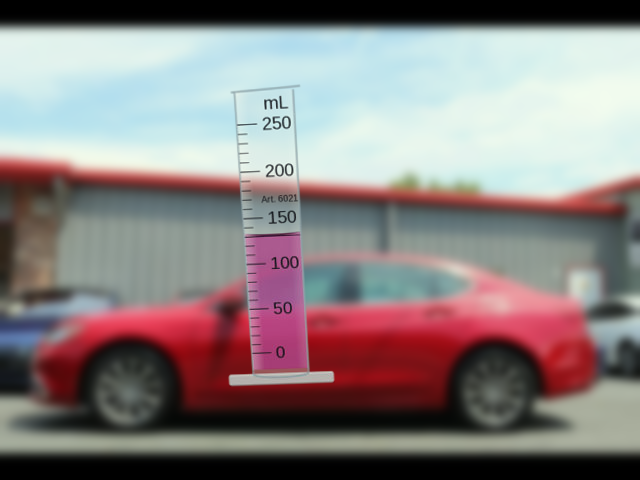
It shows 130 mL
